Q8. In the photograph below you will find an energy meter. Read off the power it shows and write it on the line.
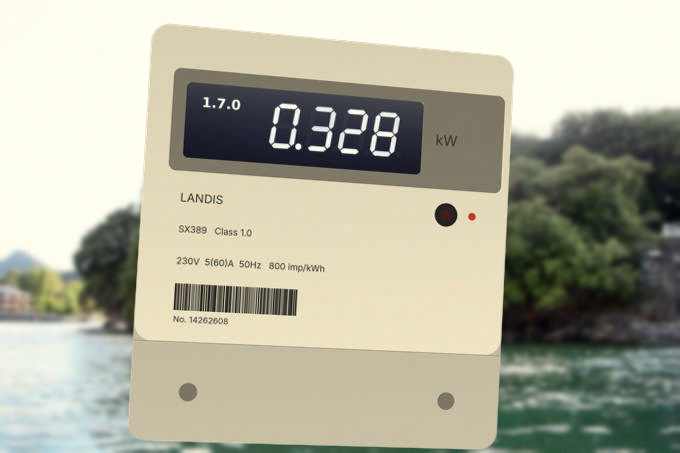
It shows 0.328 kW
